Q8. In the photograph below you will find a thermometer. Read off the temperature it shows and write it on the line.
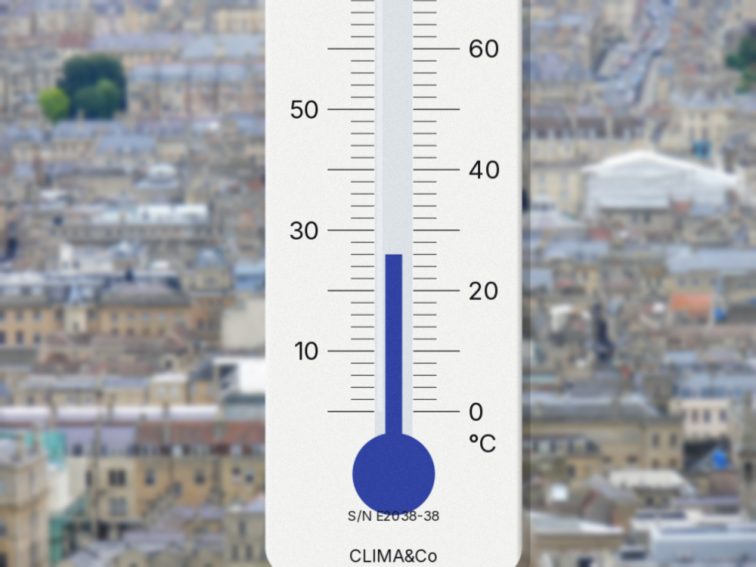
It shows 26 °C
